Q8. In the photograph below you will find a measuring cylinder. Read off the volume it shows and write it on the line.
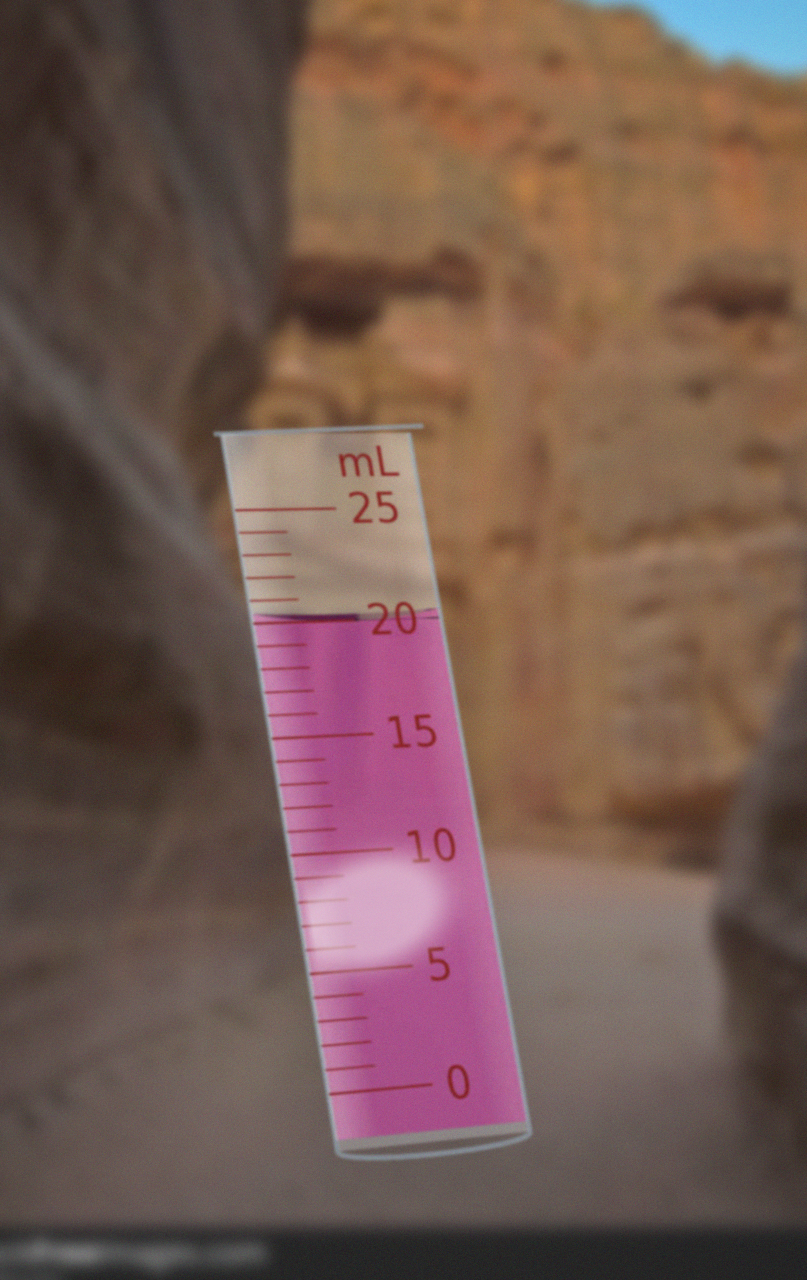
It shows 20 mL
